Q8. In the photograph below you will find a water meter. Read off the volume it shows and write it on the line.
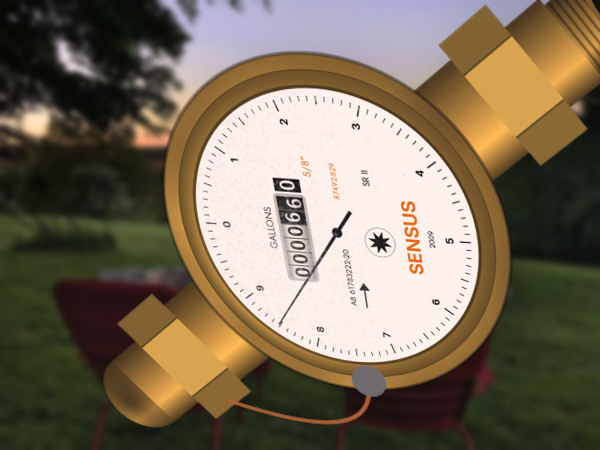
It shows 658.5 gal
